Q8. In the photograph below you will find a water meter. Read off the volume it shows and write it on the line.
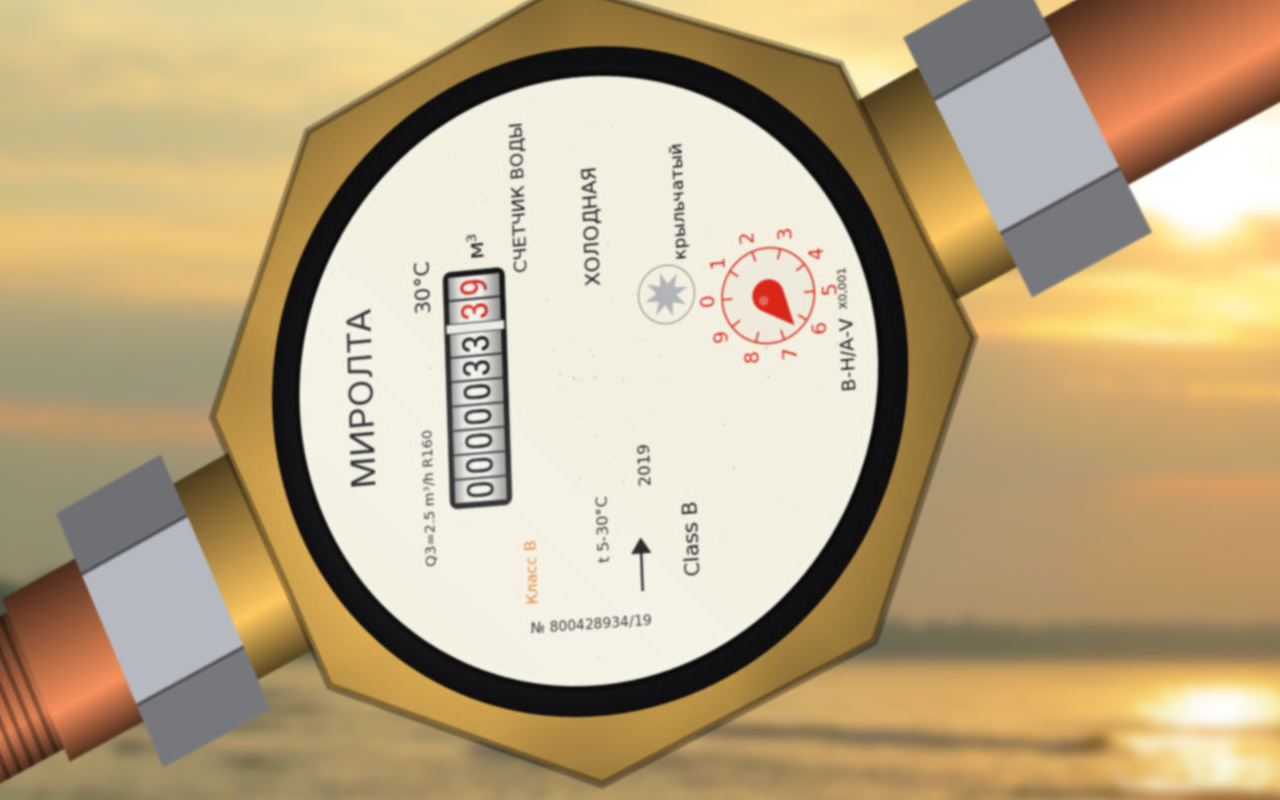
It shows 33.396 m³
